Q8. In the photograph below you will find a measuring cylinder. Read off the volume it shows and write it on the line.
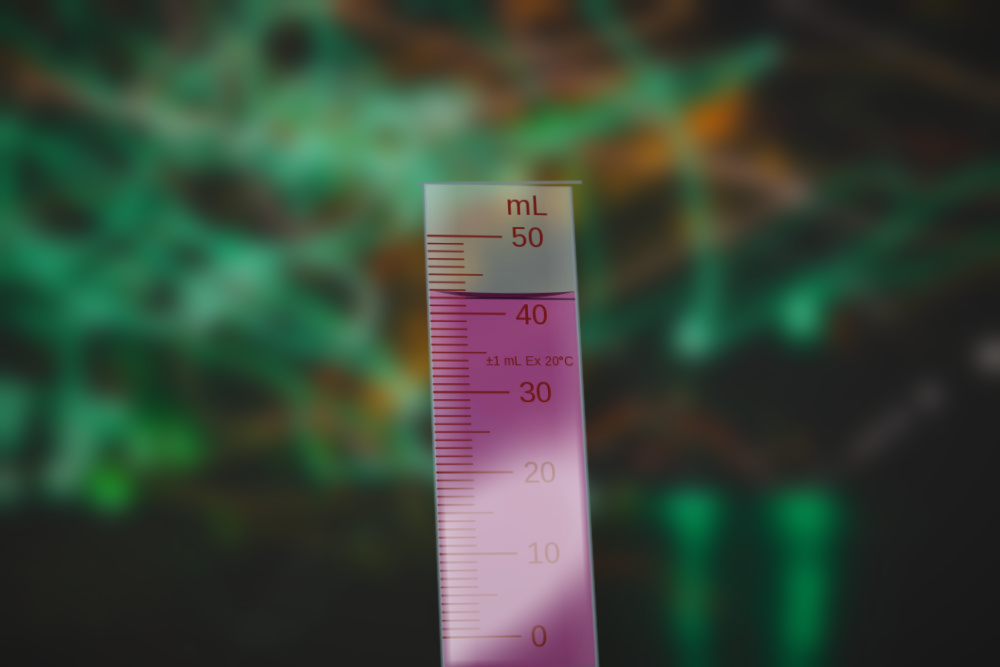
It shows 42 mL
